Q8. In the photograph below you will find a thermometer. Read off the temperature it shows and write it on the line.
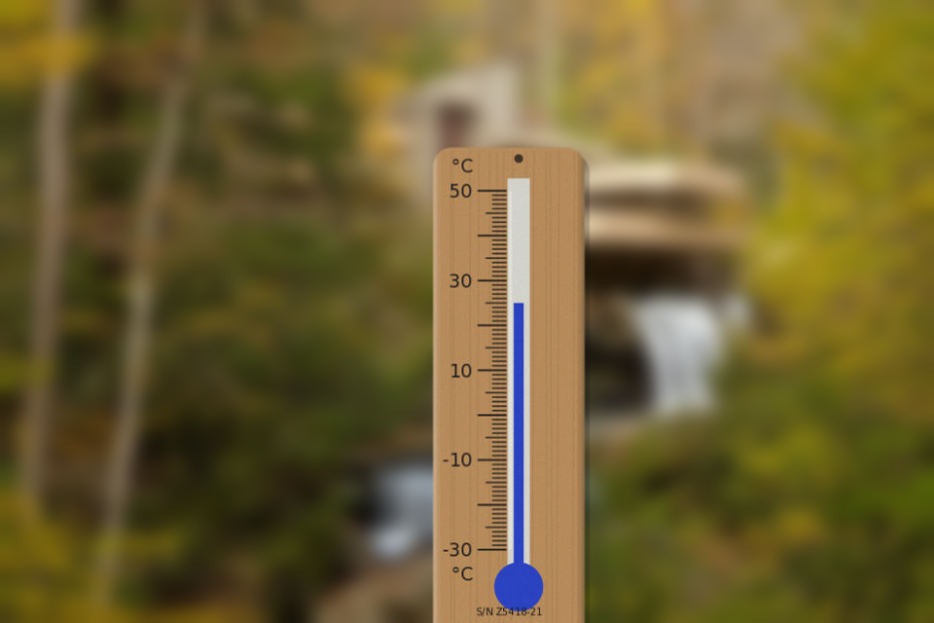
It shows 25 °C
